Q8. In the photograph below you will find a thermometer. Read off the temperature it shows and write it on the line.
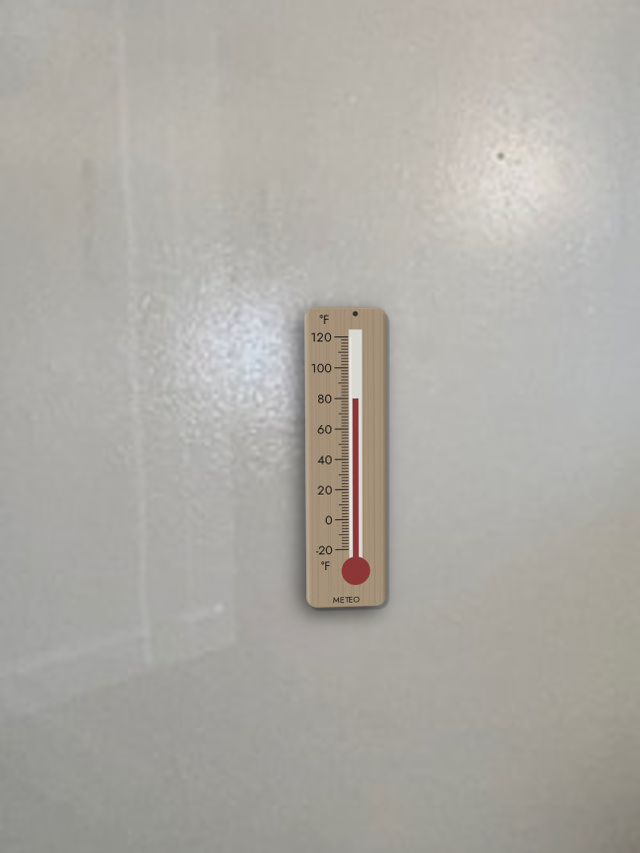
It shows 80 °F
